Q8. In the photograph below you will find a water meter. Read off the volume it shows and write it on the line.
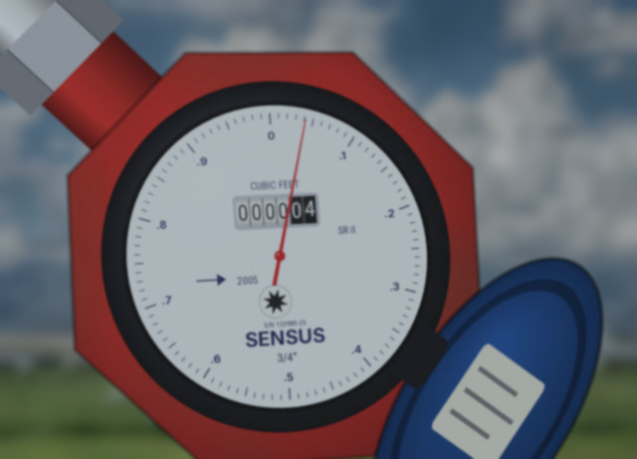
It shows 4.04 ft³
